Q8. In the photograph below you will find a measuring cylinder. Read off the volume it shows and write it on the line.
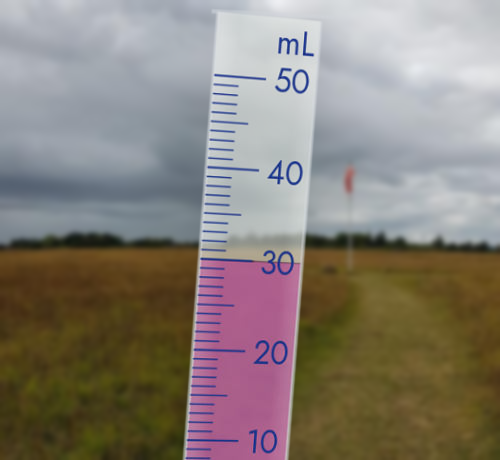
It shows 30 mL
